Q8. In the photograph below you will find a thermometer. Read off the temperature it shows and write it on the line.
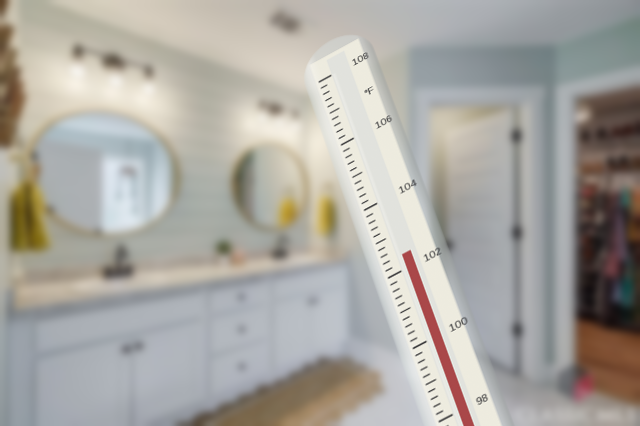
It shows 102.4 °F
